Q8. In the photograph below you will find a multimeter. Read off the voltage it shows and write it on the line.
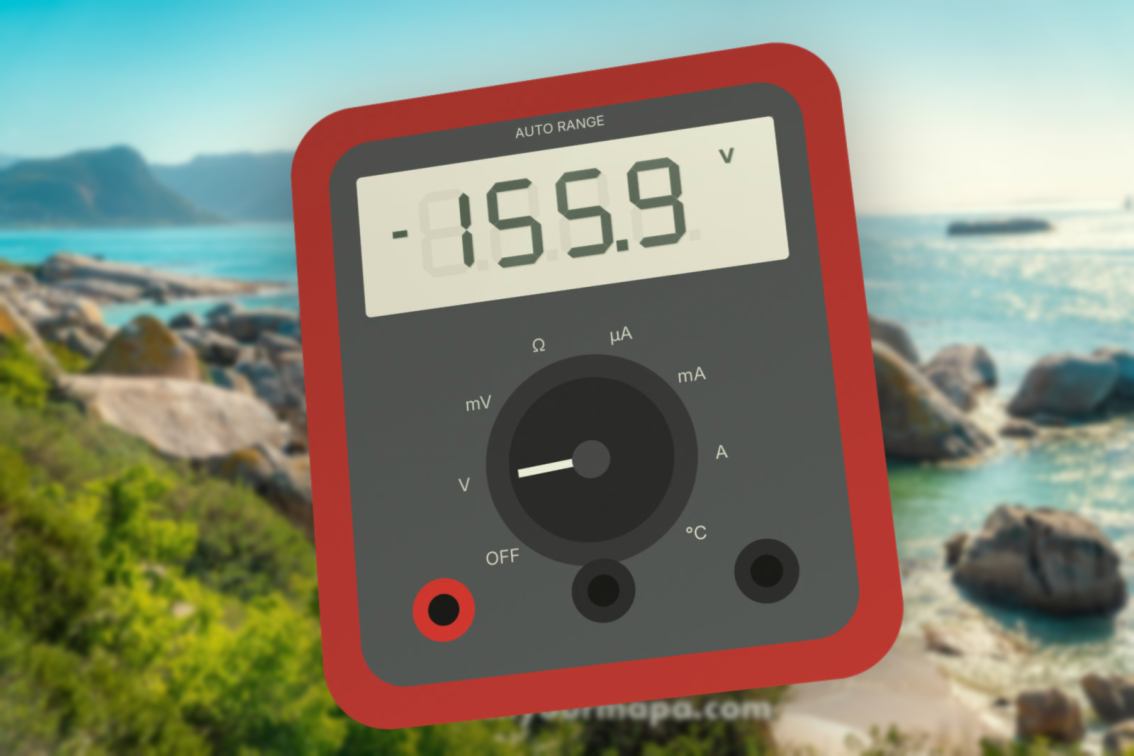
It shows -155.9 V
